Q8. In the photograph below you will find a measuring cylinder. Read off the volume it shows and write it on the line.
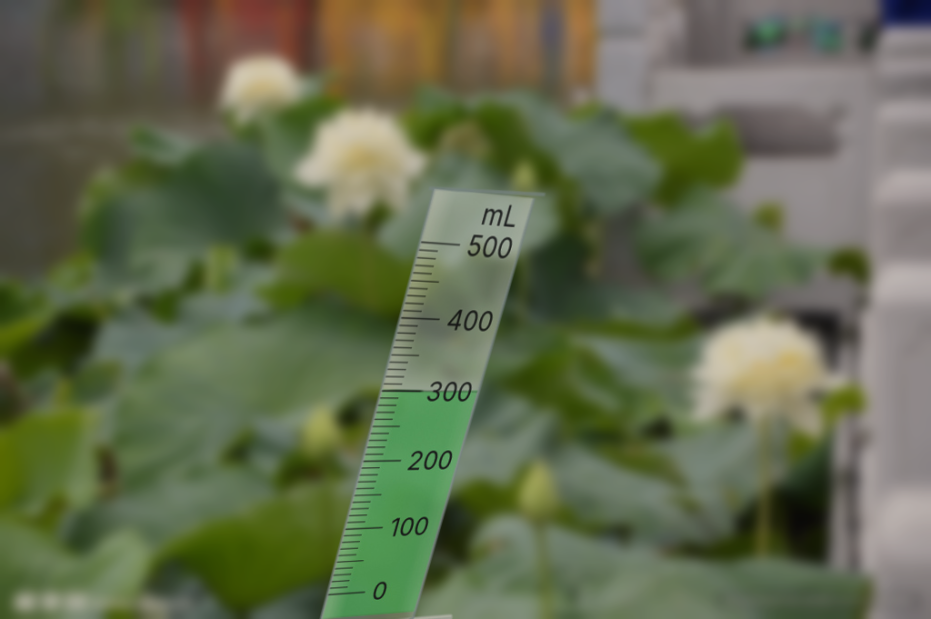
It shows 300 mL
